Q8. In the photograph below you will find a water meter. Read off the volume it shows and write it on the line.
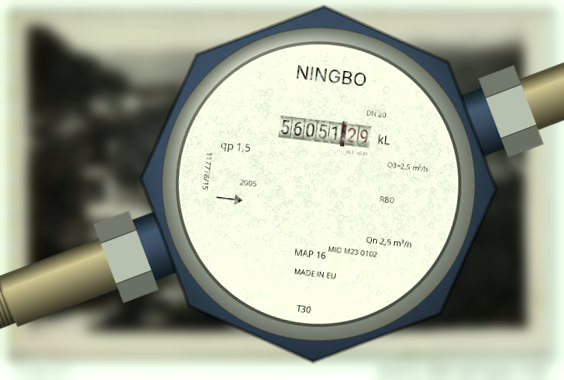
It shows 56051.29 kL
